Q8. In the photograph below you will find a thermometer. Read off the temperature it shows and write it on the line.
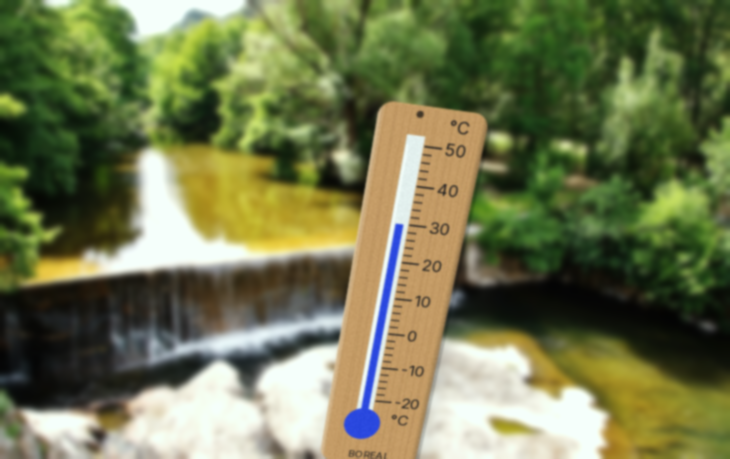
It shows 30 °C
